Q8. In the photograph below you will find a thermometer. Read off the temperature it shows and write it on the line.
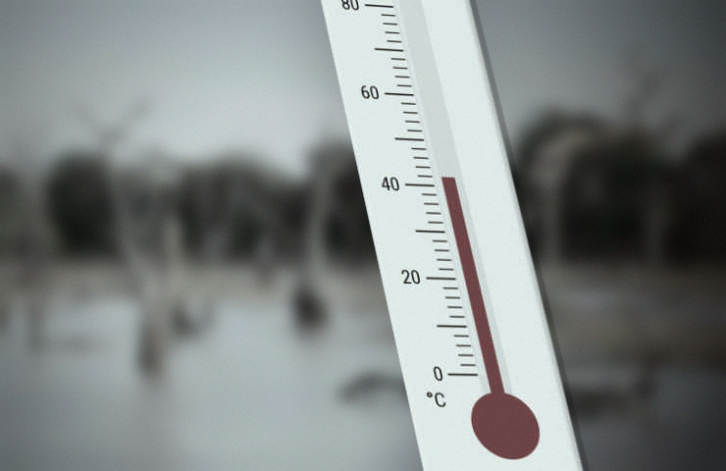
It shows 42 °C
